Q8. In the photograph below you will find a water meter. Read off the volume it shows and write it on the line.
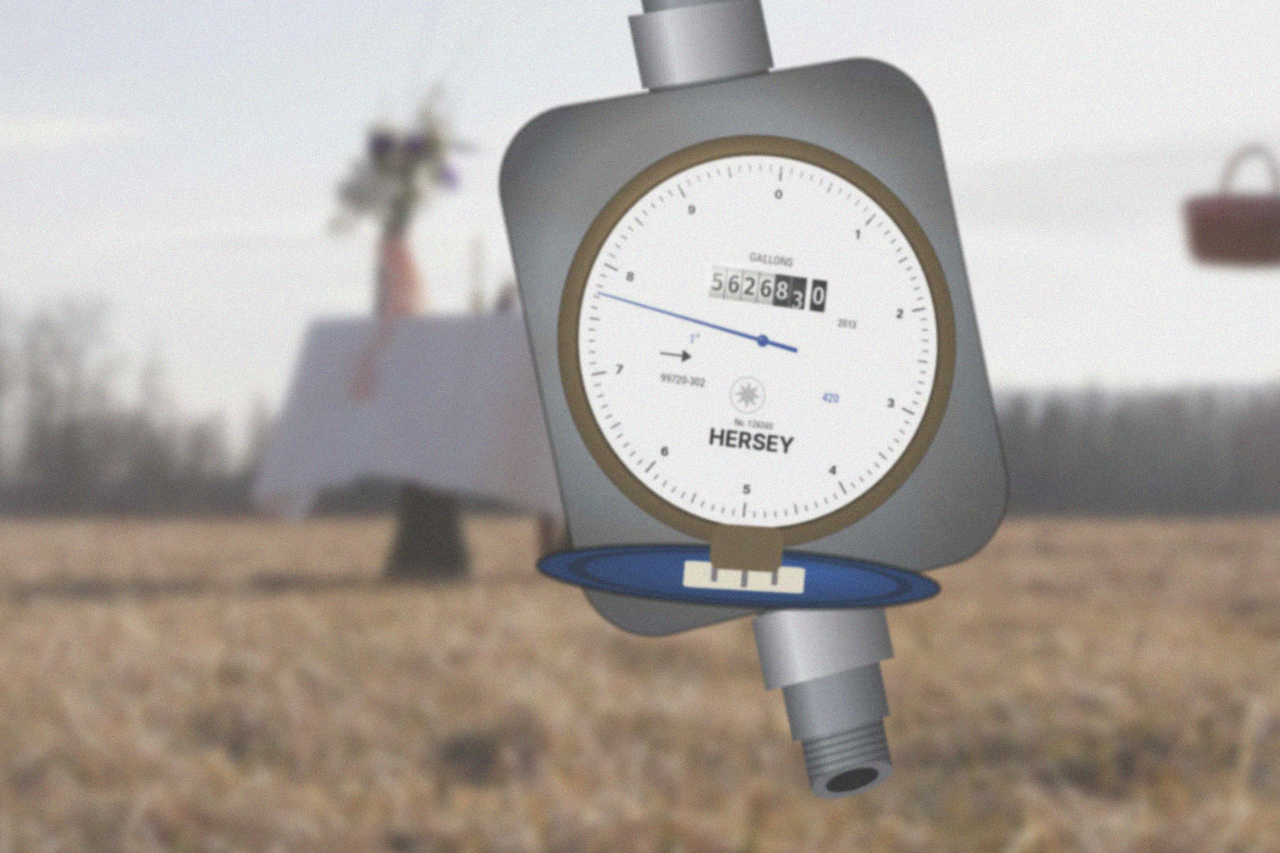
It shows 5626827.7 gal
